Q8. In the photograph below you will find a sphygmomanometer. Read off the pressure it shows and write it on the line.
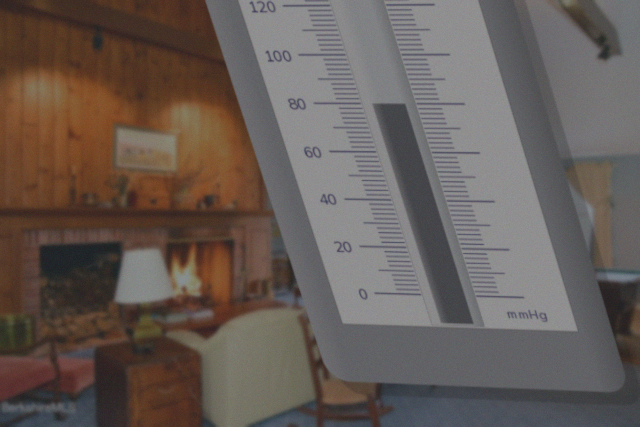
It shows 80 mmHg
